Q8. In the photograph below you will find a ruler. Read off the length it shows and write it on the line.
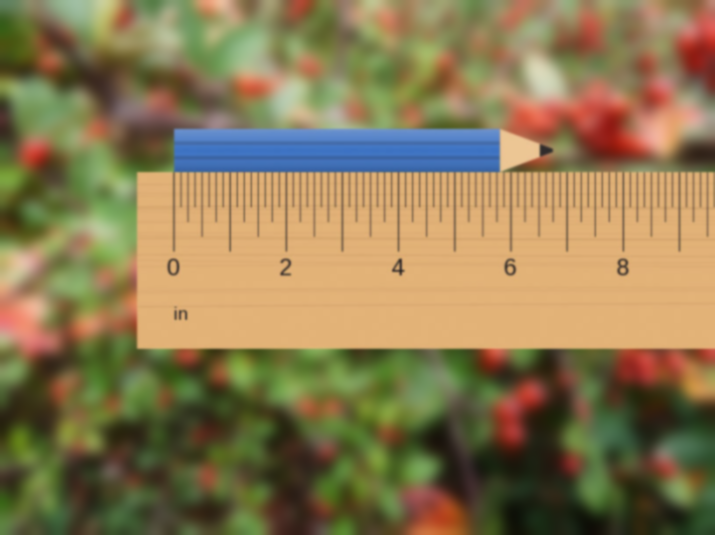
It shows 6.75 in
